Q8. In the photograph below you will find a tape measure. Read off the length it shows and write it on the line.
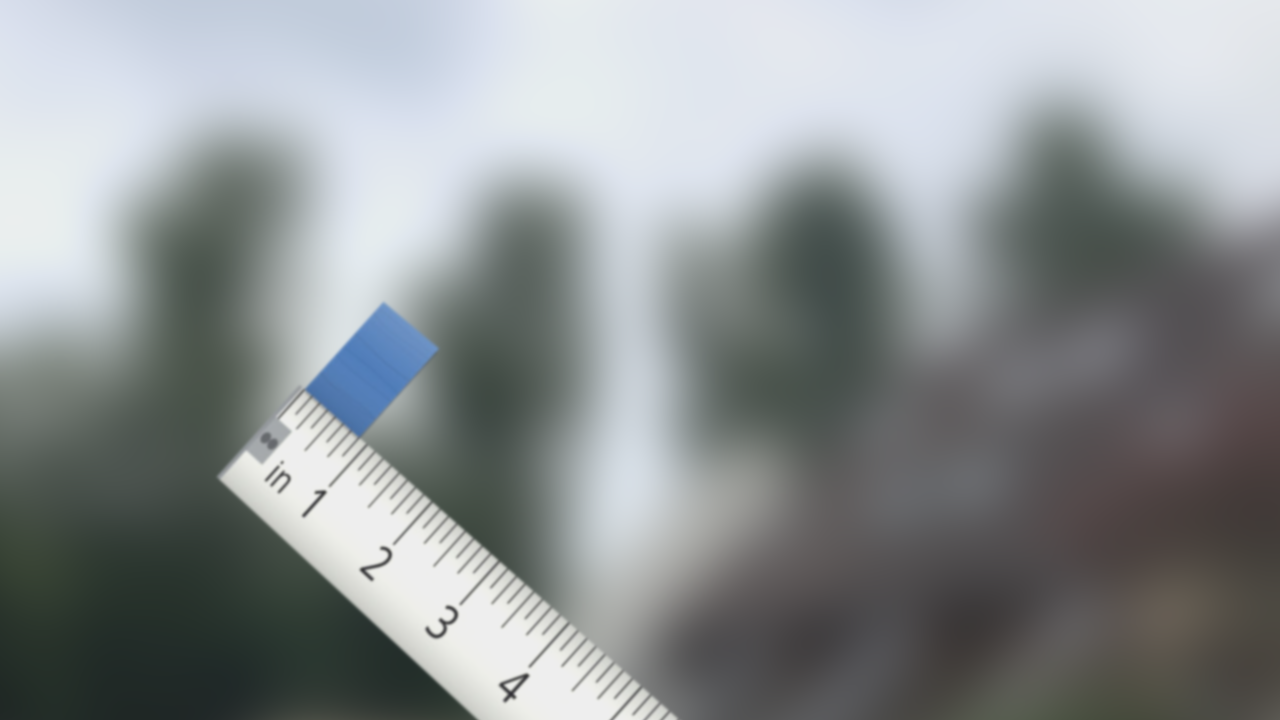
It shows 0.875 in
